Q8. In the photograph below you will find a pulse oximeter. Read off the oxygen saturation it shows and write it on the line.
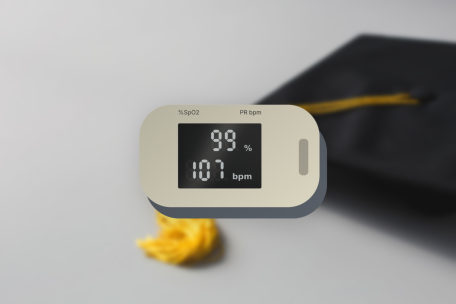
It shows 99 %
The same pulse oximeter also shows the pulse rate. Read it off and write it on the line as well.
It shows 107 bpm
